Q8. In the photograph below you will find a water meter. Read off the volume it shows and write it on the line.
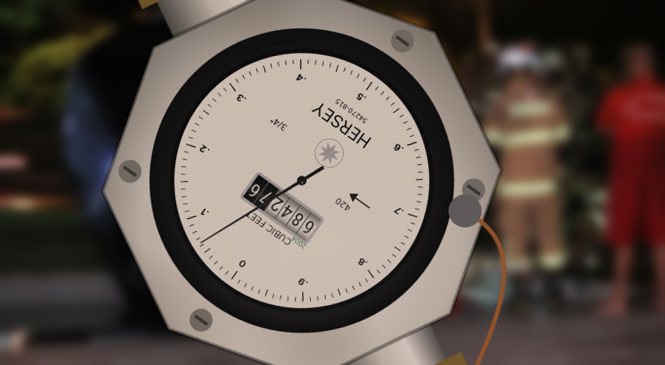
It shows 684276.06 ft³
